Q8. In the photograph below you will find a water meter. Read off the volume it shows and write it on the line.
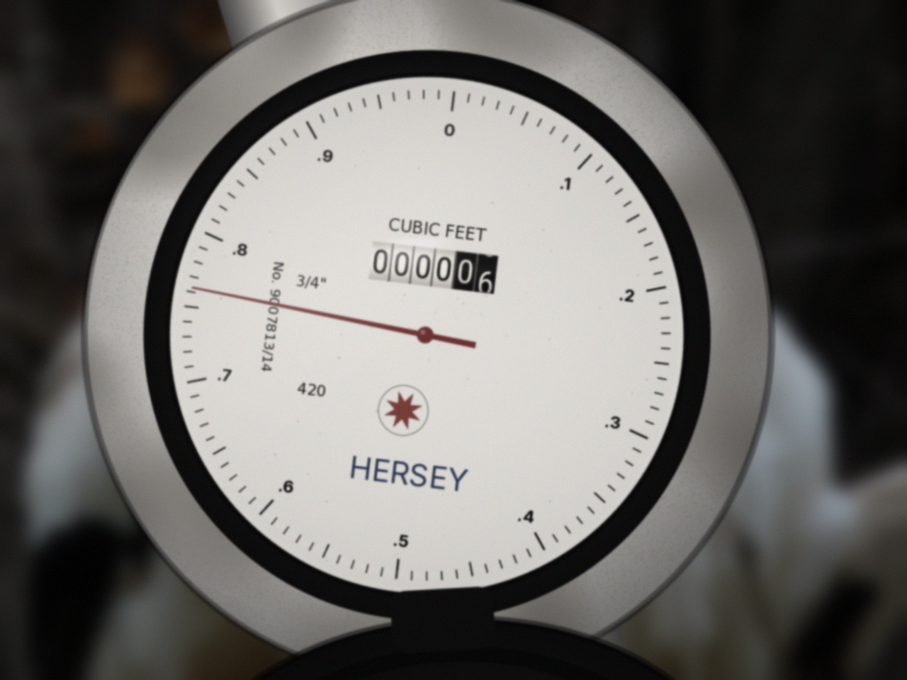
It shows 5.76 ft³
